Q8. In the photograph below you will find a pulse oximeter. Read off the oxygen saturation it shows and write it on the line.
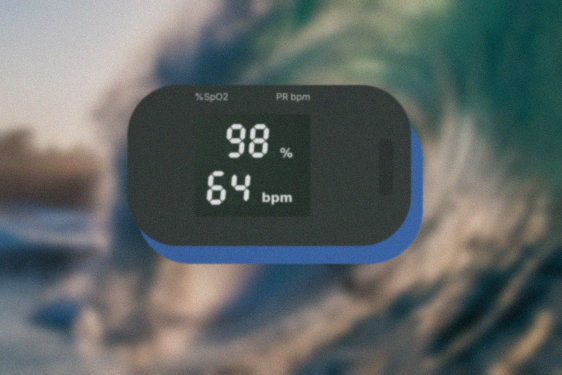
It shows 98 %
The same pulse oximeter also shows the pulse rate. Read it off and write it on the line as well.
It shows 64 bpm
